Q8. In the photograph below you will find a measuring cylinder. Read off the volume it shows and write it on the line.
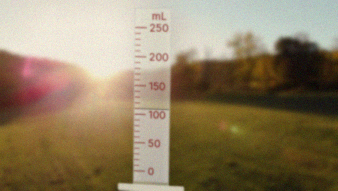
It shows 110 mL
